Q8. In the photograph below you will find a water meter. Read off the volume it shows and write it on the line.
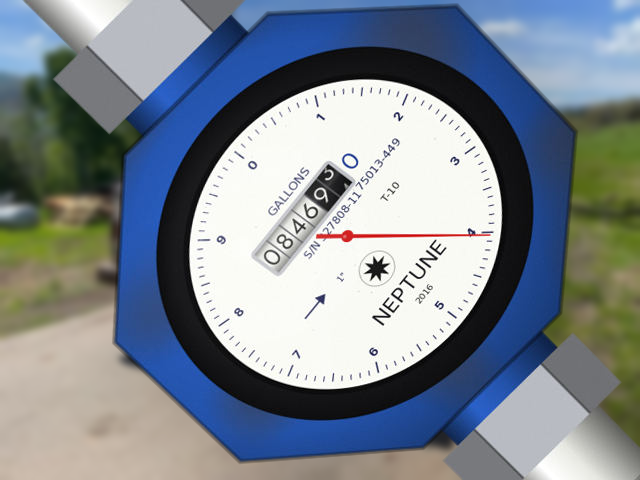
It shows 846934.0 gal
